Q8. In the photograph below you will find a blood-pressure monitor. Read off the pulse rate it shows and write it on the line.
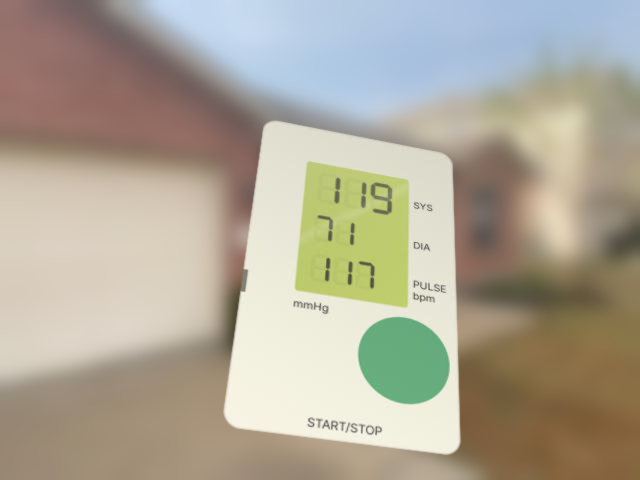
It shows 117 bpm
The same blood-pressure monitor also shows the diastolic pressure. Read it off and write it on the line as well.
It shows 71 mmHg
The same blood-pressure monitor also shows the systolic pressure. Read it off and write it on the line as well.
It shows 119 mmHg
